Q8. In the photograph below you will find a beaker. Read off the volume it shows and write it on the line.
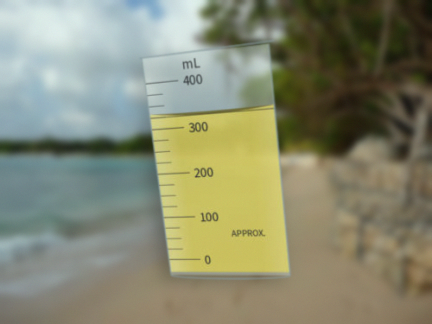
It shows 325 mL
